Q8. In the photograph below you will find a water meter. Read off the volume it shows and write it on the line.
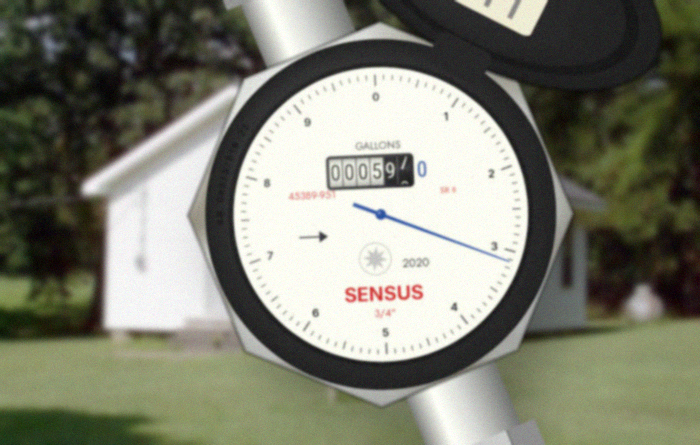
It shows 5973.1 gal
